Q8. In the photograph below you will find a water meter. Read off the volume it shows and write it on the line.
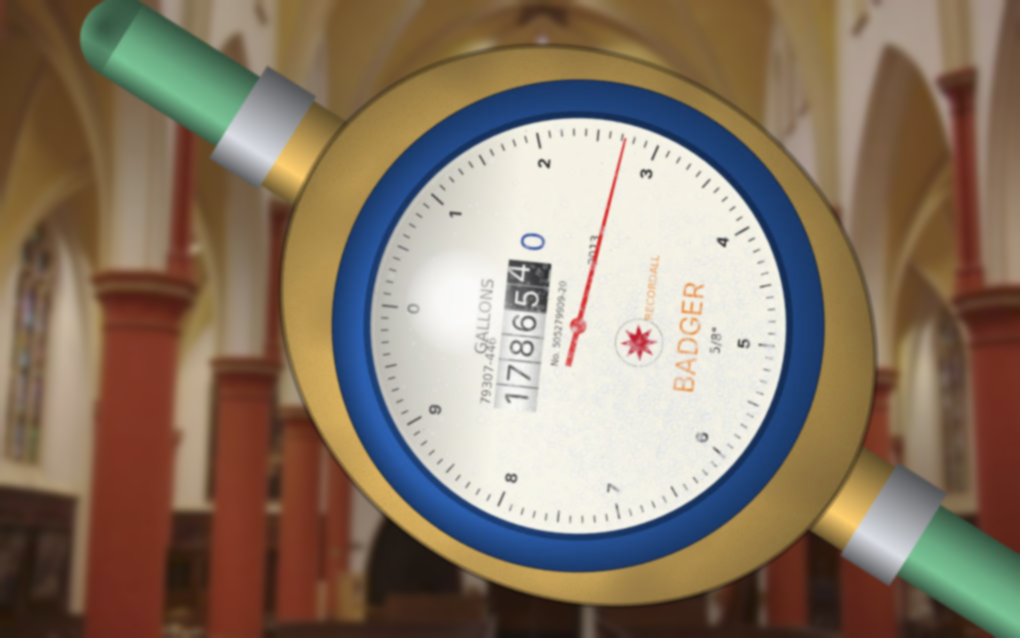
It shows 1786542.7 gal
